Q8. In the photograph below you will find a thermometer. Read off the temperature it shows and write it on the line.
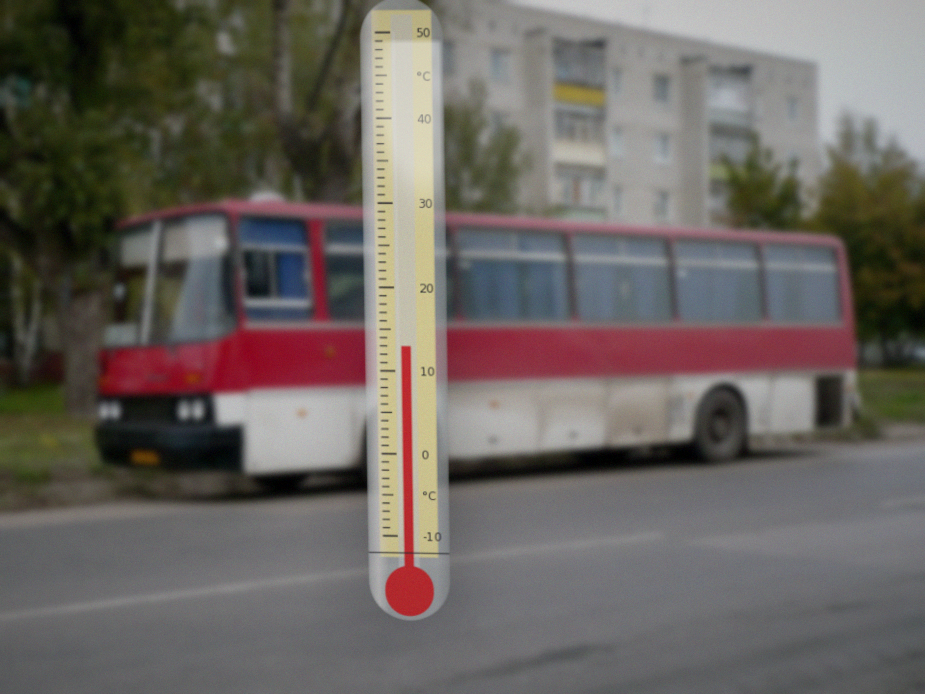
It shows 13 °C
